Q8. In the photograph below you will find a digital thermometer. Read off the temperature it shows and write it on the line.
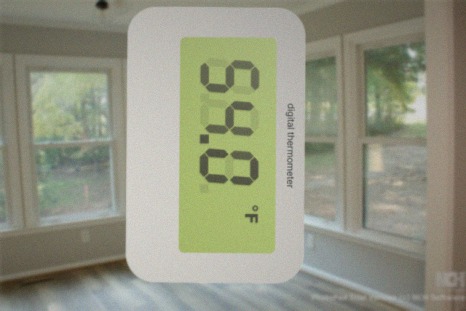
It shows 54.0 °F
